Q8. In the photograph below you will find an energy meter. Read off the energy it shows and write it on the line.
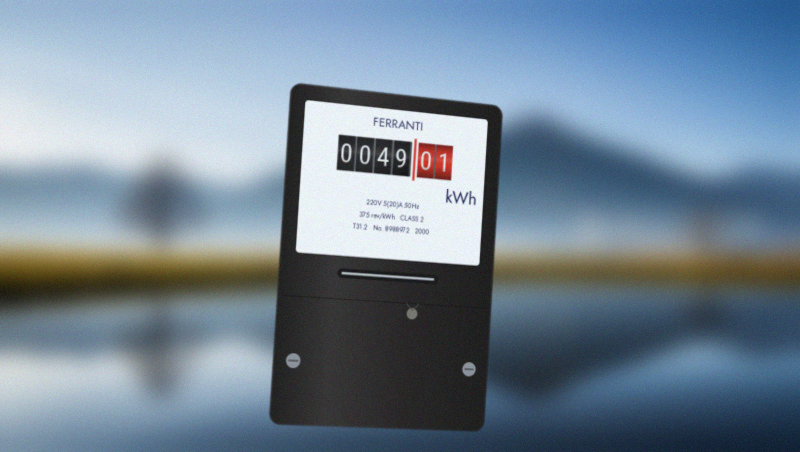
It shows 49.01 kWh
